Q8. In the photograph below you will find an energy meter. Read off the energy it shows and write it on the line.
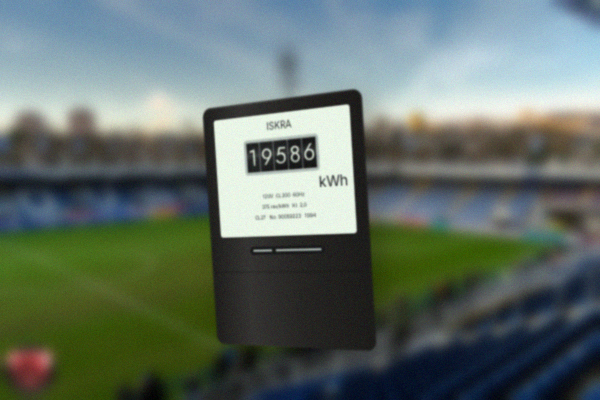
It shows 19586 kWh
